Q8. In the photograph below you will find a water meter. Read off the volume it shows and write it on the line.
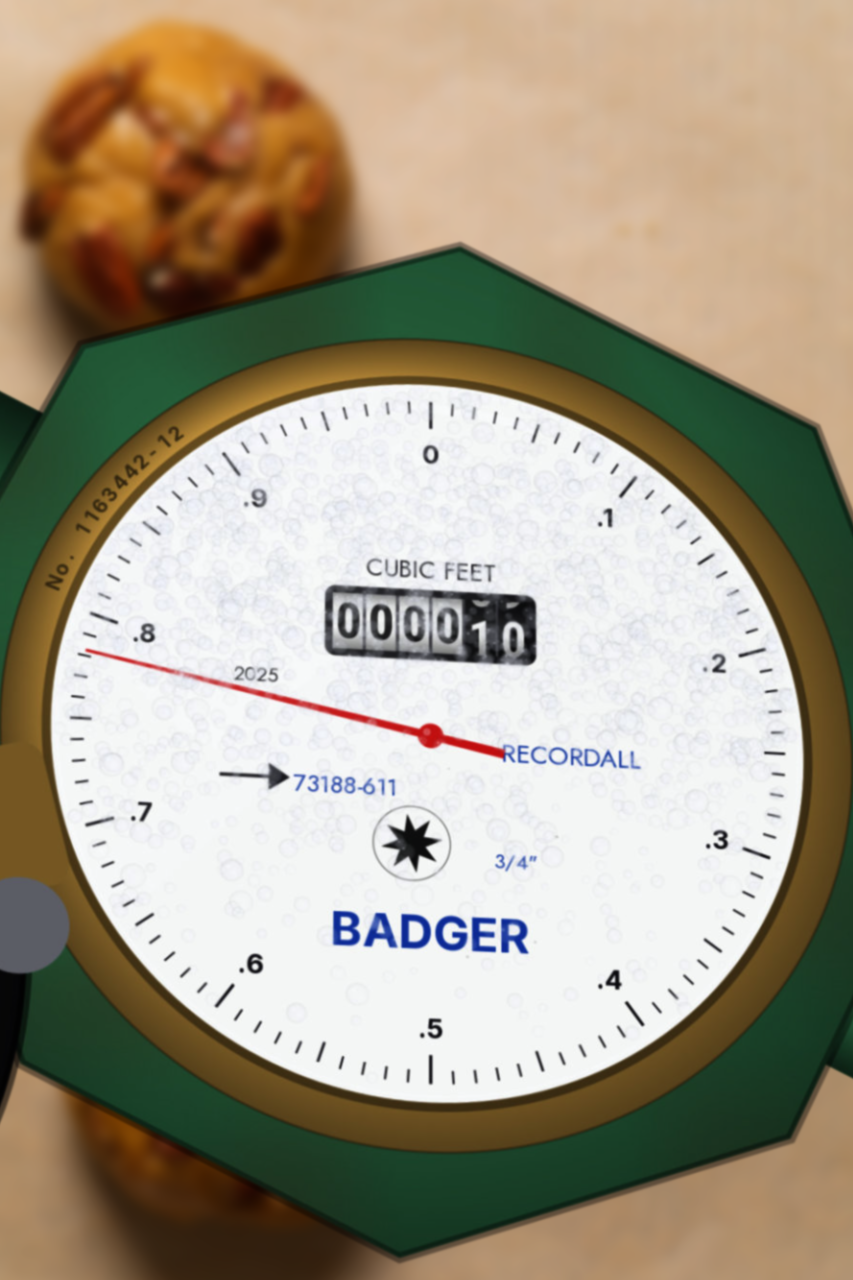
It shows 9.78 ft³
